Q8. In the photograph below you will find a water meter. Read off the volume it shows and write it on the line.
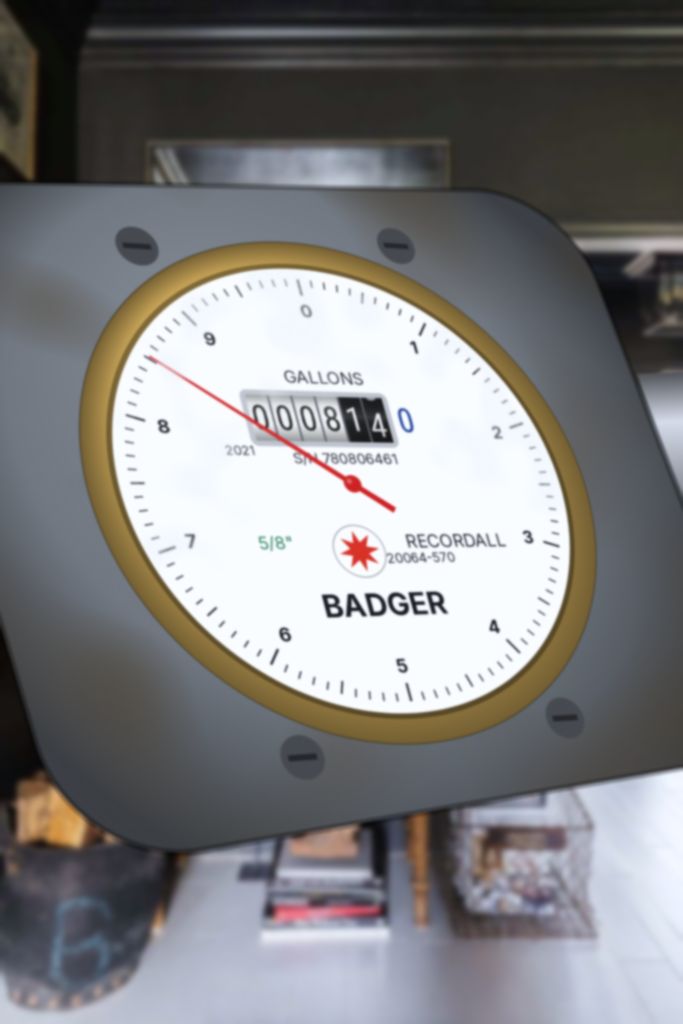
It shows 8138.5 gal
